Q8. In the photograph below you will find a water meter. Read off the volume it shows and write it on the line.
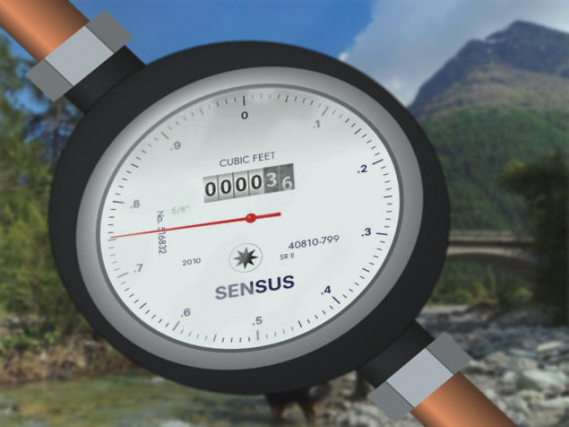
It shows 35.75 ft³
